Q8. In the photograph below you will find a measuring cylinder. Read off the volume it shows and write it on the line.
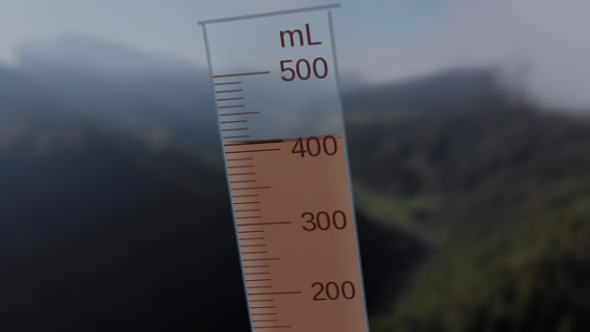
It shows 410 mL
